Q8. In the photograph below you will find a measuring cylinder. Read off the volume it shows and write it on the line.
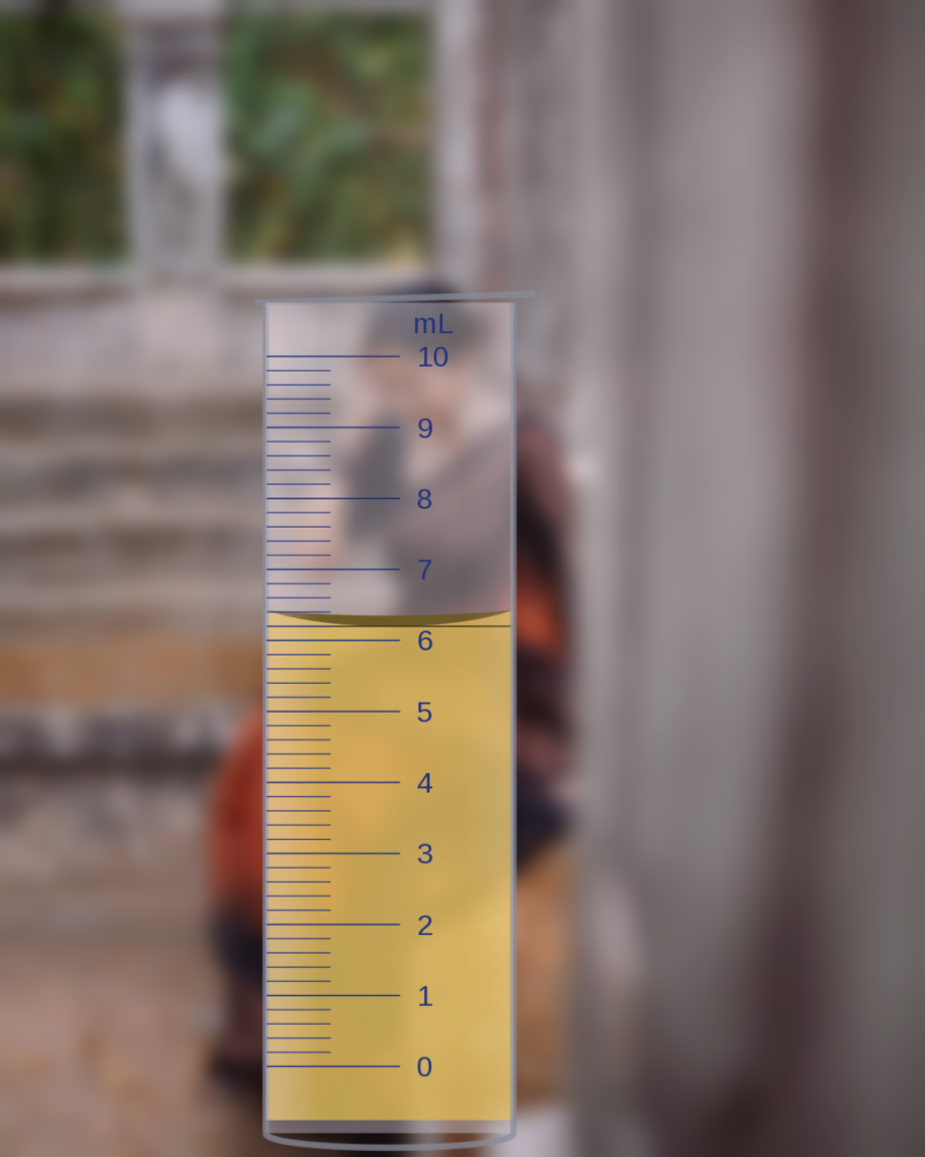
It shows 6.2 mL
